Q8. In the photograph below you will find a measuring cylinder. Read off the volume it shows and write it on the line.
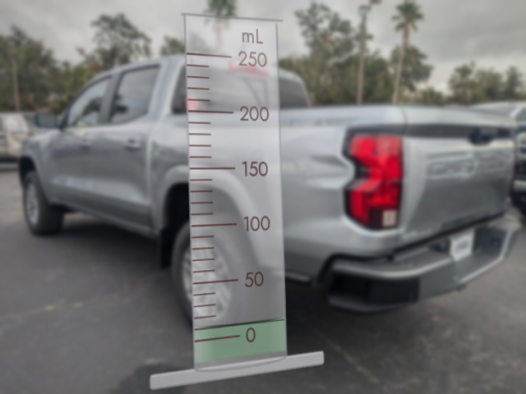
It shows 10 mL
